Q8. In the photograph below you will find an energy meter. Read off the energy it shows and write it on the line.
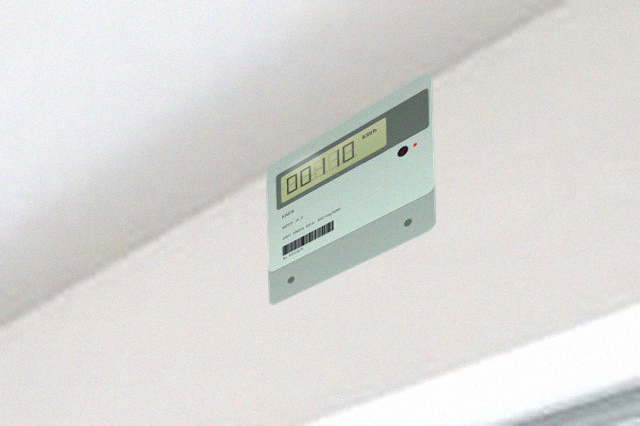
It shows 110 kWh
